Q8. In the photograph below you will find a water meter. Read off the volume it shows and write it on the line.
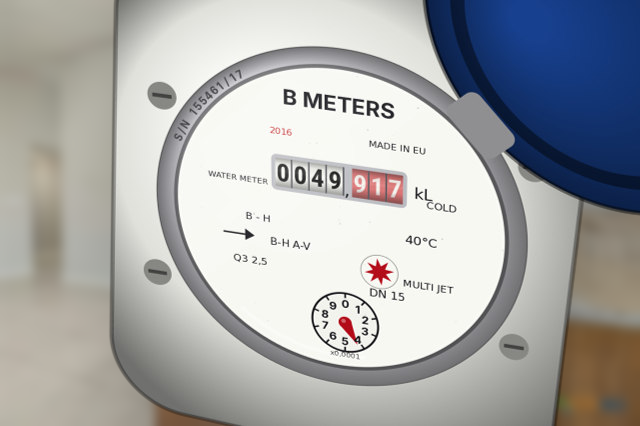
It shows 49.9174 kL
